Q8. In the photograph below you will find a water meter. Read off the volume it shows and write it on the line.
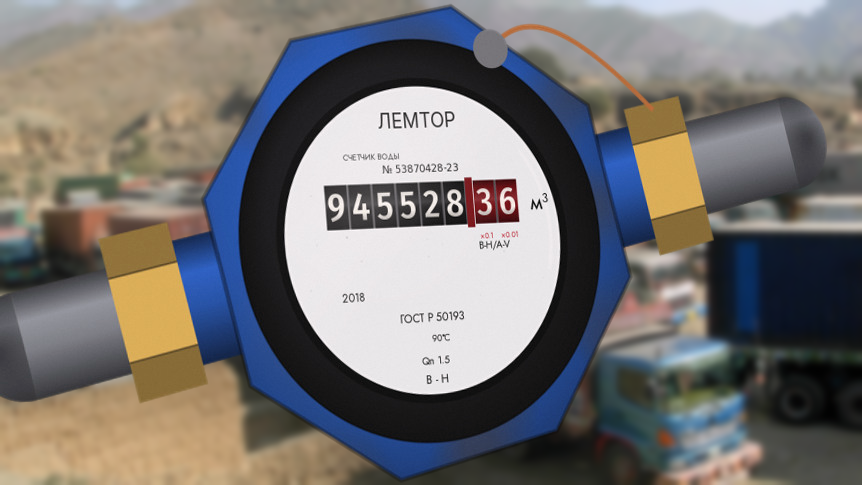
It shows 945528.36 m³
